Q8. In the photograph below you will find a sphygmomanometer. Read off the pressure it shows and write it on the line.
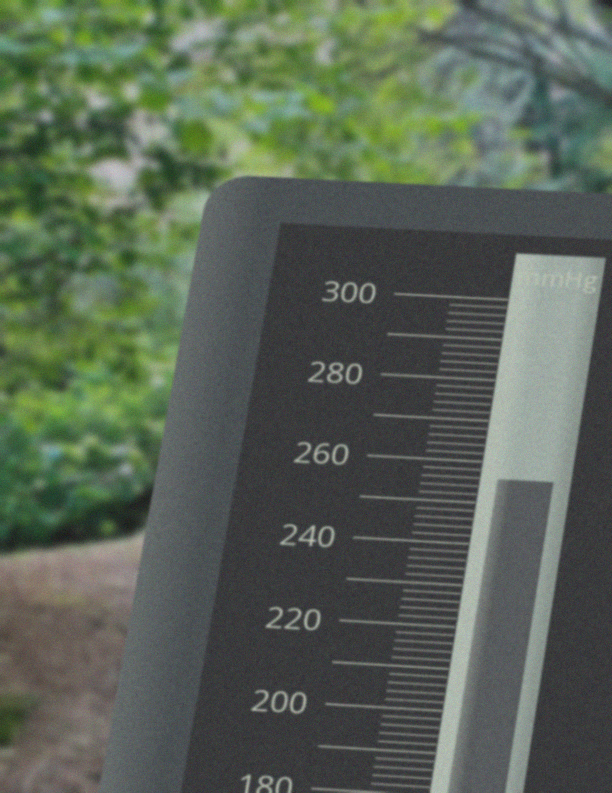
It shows 256 mmHg
